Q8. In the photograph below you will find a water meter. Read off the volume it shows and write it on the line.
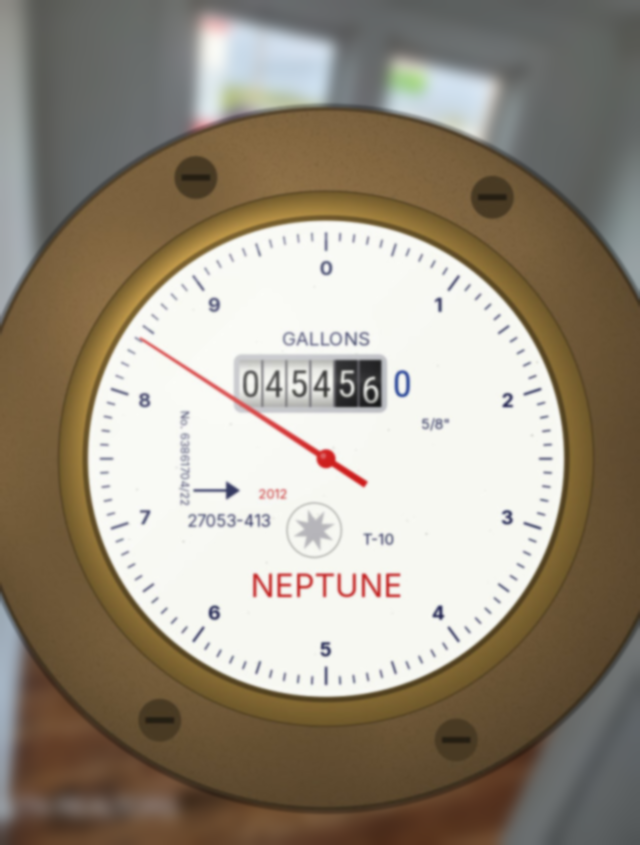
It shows 454558.4 gal
